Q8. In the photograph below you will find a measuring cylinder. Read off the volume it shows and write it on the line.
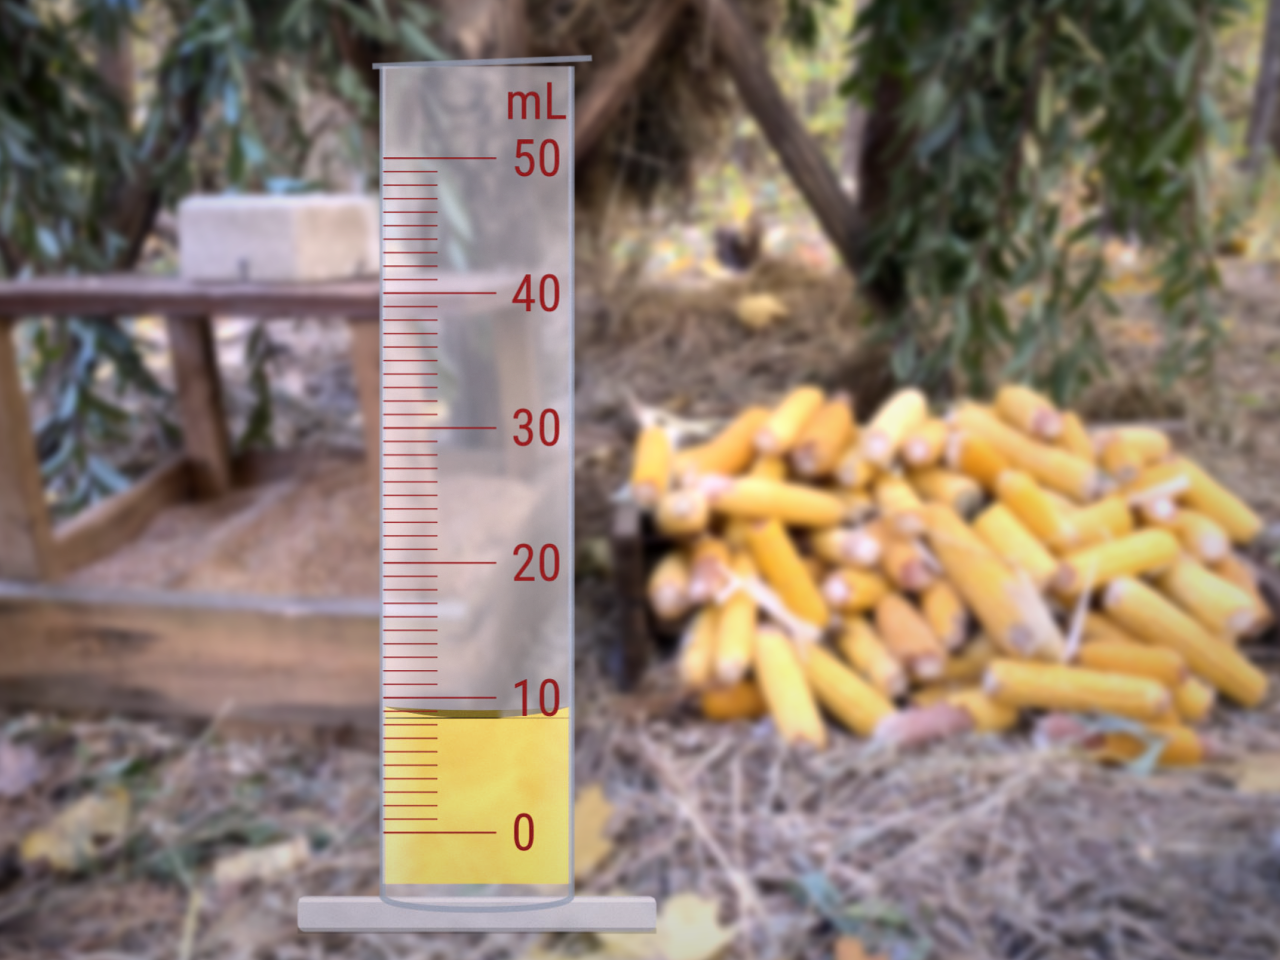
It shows 8.5 mL
